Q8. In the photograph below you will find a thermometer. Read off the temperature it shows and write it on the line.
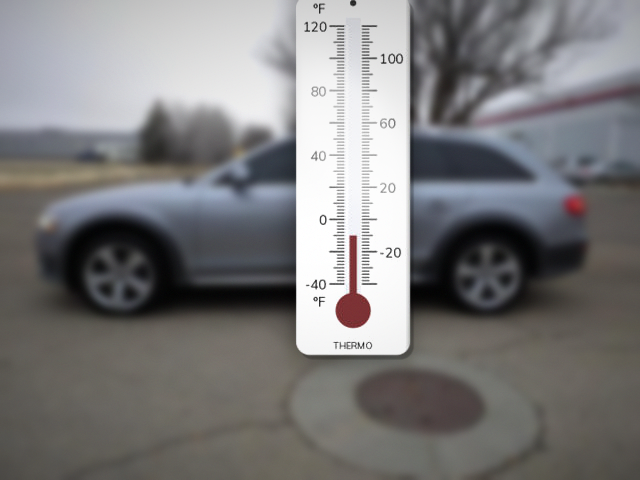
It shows -10 °F
